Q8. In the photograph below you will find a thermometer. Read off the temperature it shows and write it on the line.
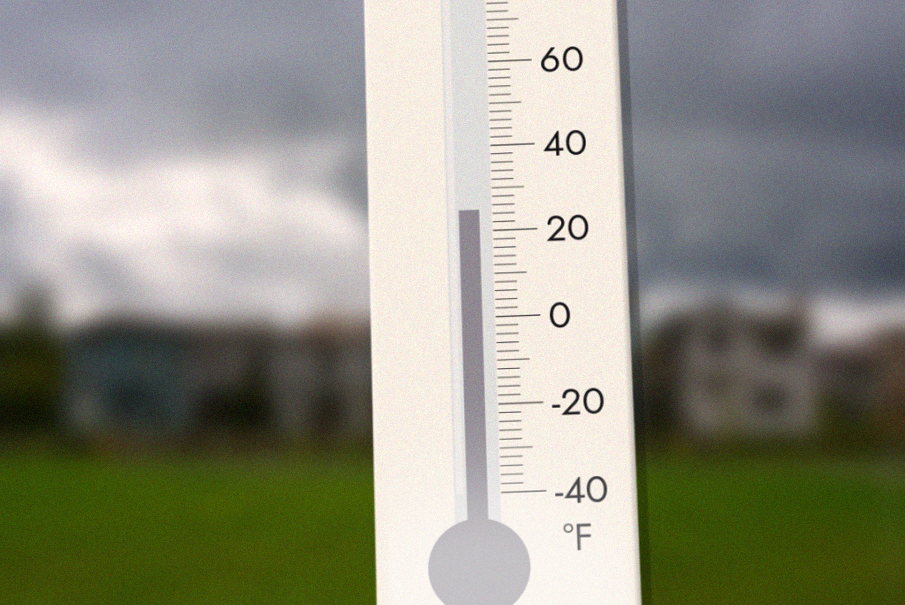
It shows 25 °F
